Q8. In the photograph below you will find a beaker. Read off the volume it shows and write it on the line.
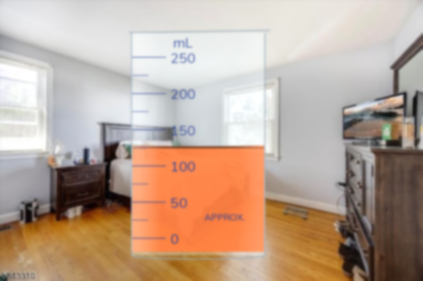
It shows 125 mL
